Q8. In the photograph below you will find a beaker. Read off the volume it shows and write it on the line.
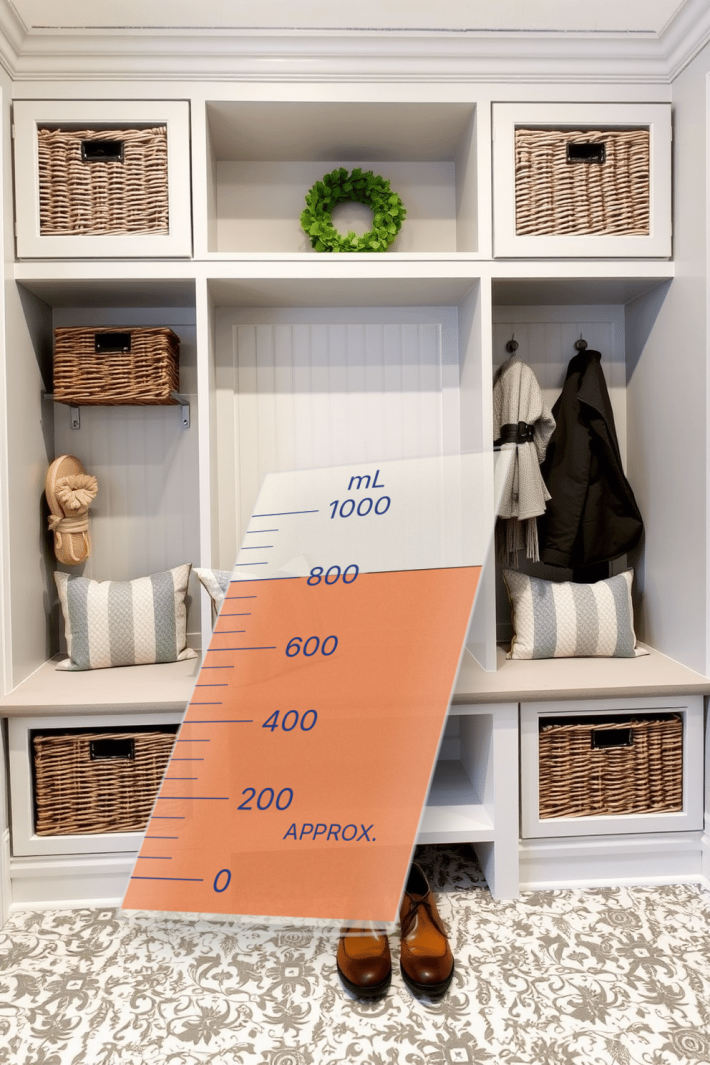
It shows 800 mL
